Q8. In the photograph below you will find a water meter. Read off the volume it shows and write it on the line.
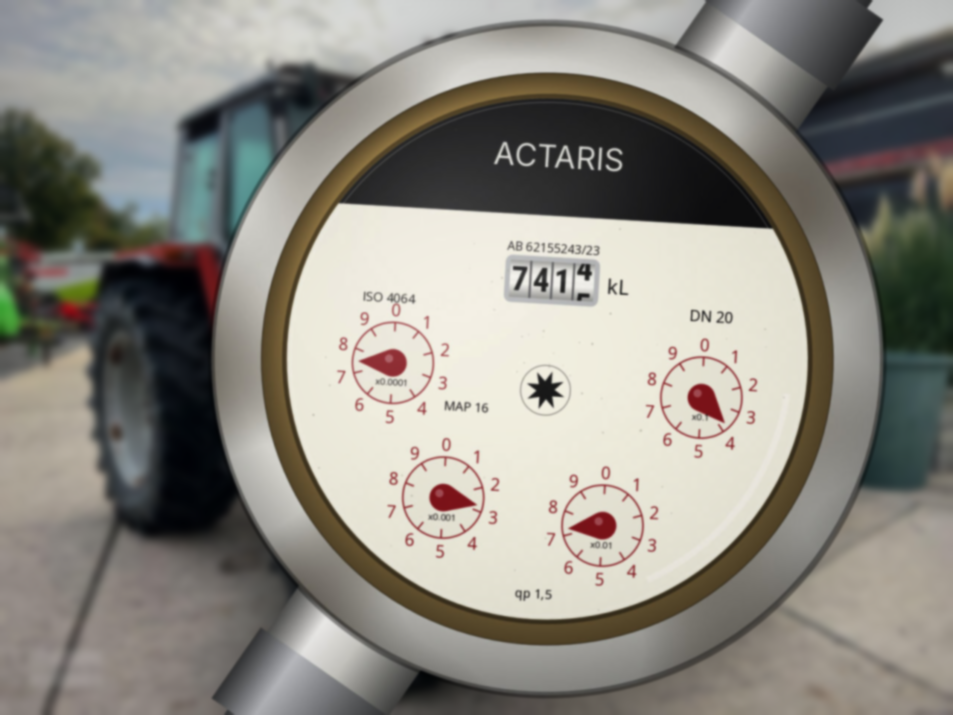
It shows 7414.3727 kL
